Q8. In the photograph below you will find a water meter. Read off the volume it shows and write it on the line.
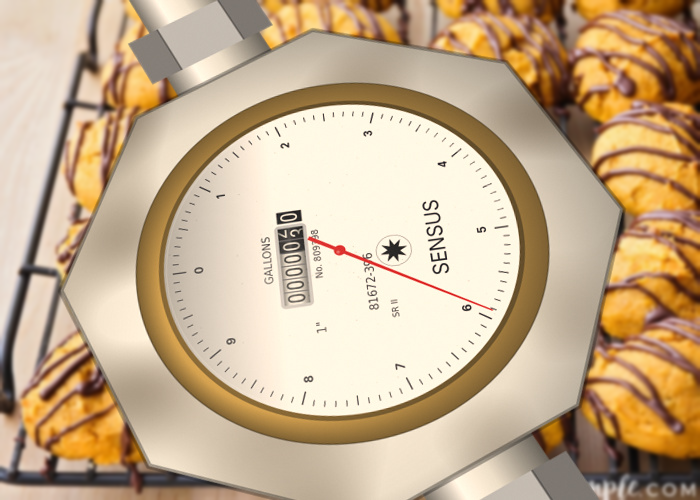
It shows 25.9 gal
